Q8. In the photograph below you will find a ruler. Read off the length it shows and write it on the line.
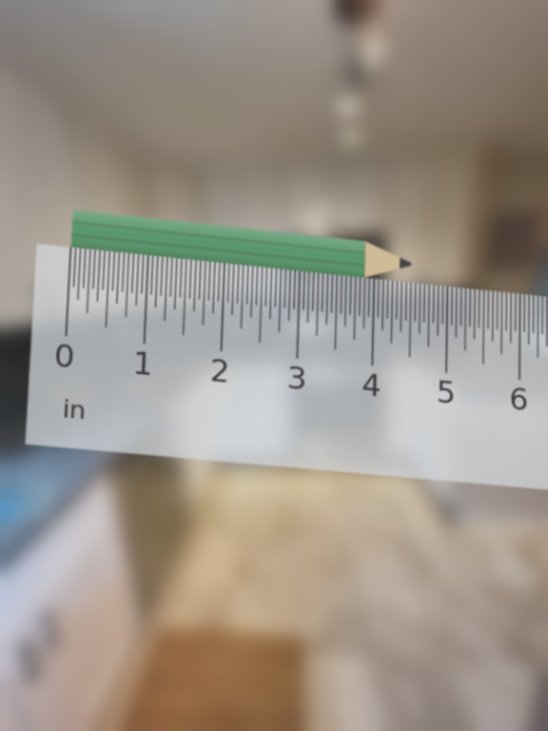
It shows 4.5 in
